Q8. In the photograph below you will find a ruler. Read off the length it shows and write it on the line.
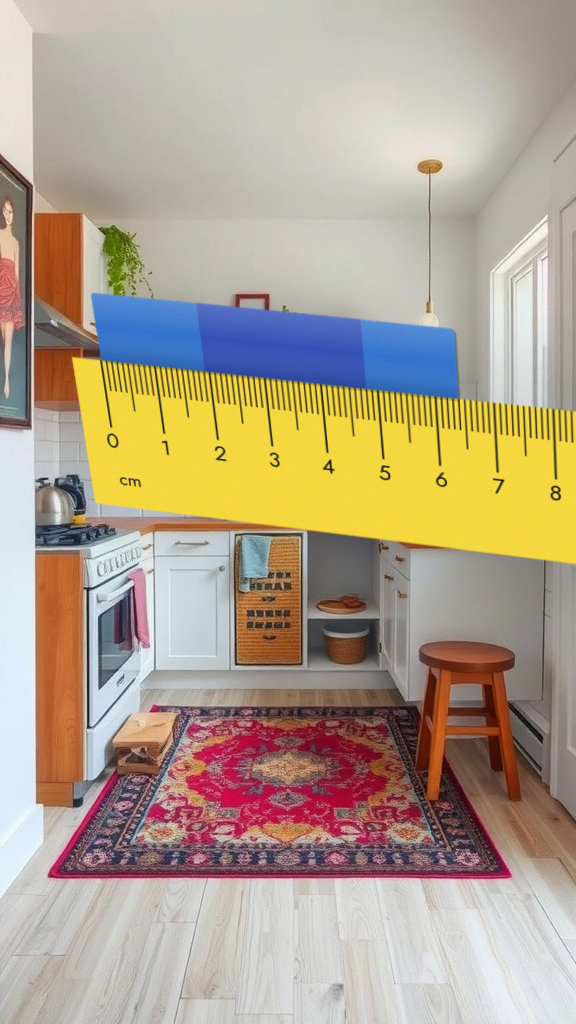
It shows 6.4 cm
